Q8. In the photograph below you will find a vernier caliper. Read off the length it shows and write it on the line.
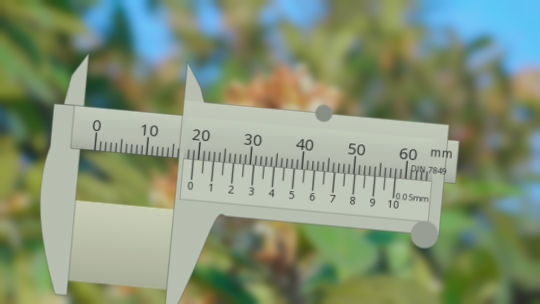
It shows 19.0 mm
